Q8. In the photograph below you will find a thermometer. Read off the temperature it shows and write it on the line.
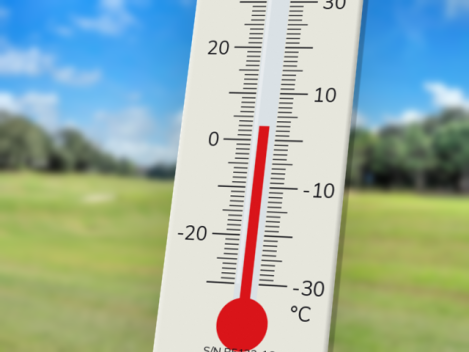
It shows 3 °C
